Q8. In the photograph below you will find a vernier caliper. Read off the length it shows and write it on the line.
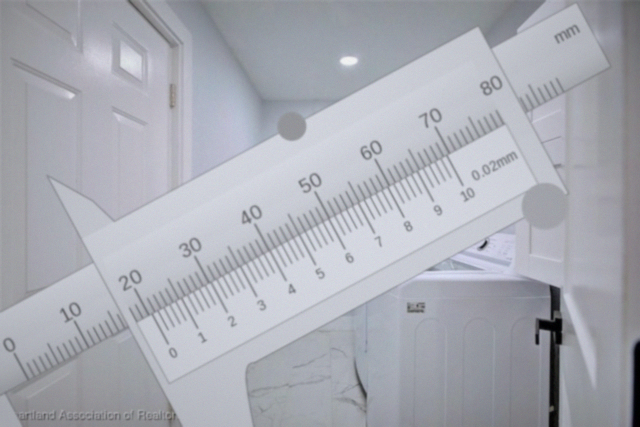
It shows 20.5 mm
